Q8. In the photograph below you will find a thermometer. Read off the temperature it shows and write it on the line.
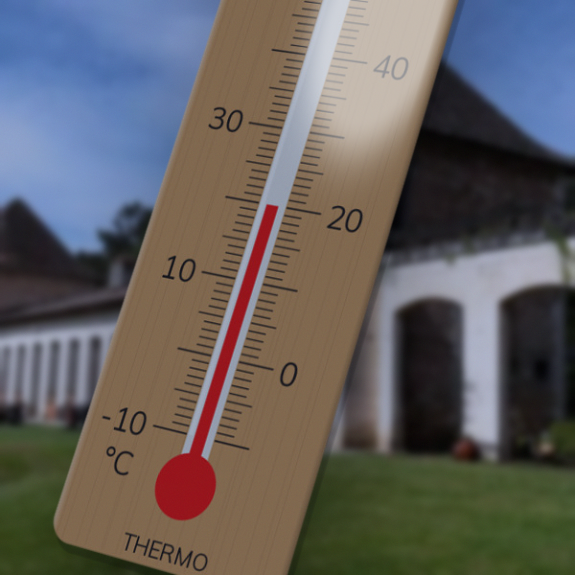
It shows 20 °C
